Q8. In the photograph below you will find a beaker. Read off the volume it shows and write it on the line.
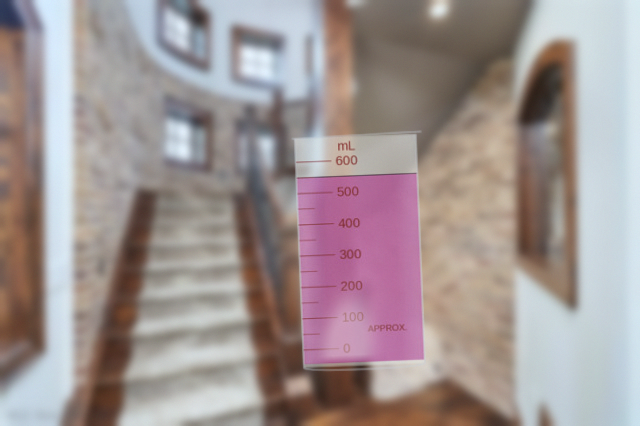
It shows 550 mL
